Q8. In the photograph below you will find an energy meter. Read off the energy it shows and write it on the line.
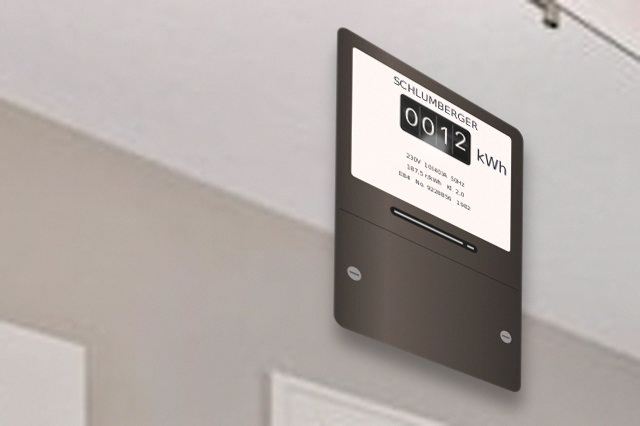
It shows 12 kWh
